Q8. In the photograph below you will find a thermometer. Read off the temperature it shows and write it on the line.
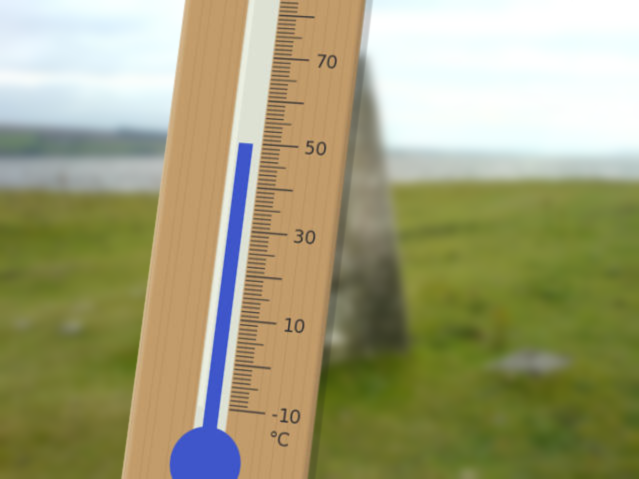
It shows 50 °C
